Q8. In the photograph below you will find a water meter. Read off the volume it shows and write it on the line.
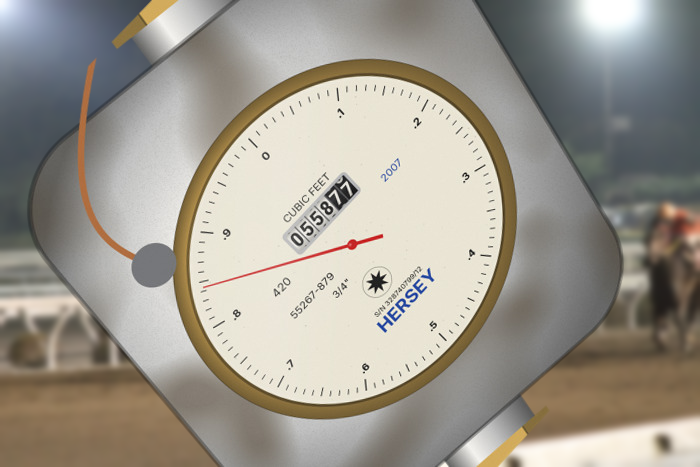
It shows 55876.84 ft³
